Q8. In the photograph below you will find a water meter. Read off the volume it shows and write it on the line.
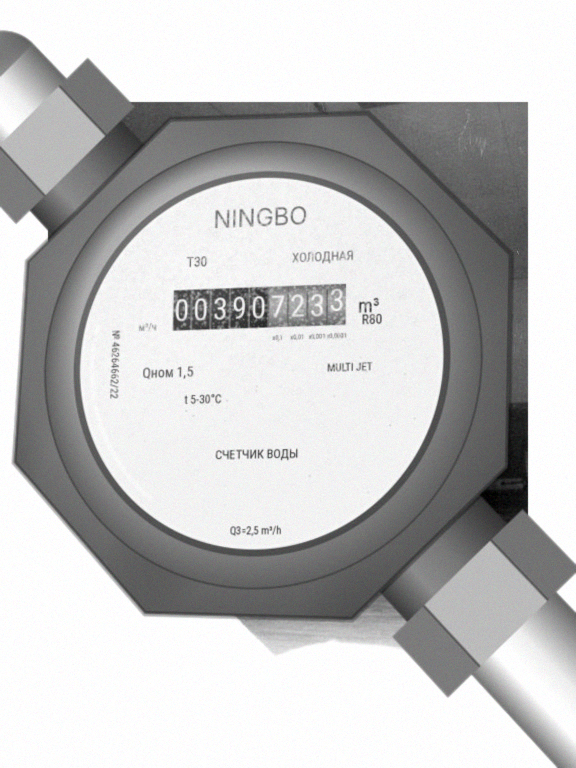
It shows 390.7233 m³
